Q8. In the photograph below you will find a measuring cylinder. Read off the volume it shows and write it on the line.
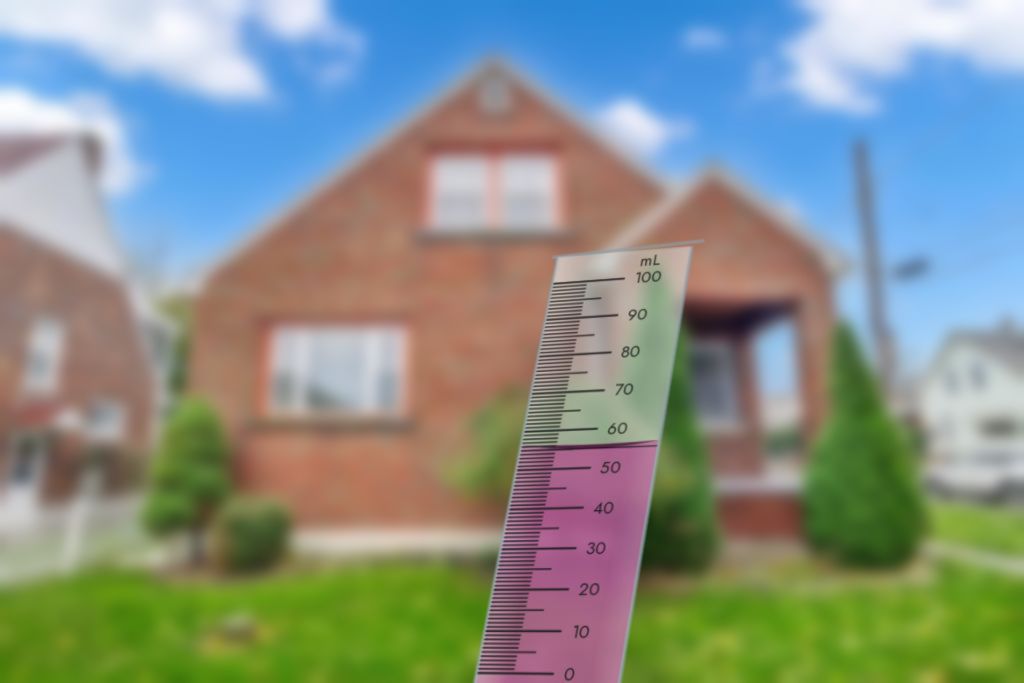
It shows 55 mL
